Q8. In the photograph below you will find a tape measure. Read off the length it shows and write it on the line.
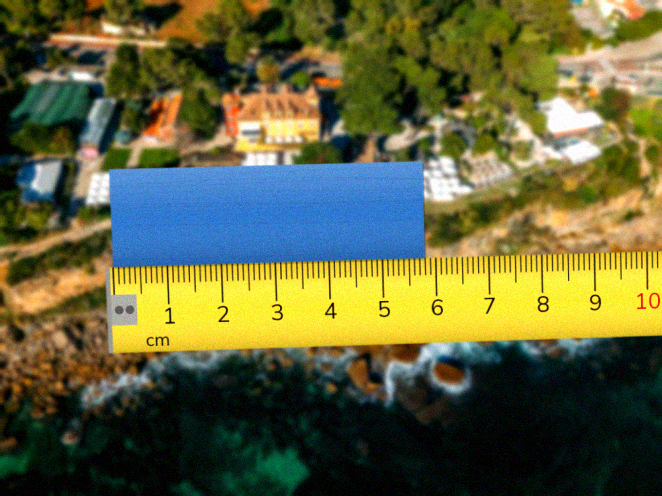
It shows 5.8 cm
